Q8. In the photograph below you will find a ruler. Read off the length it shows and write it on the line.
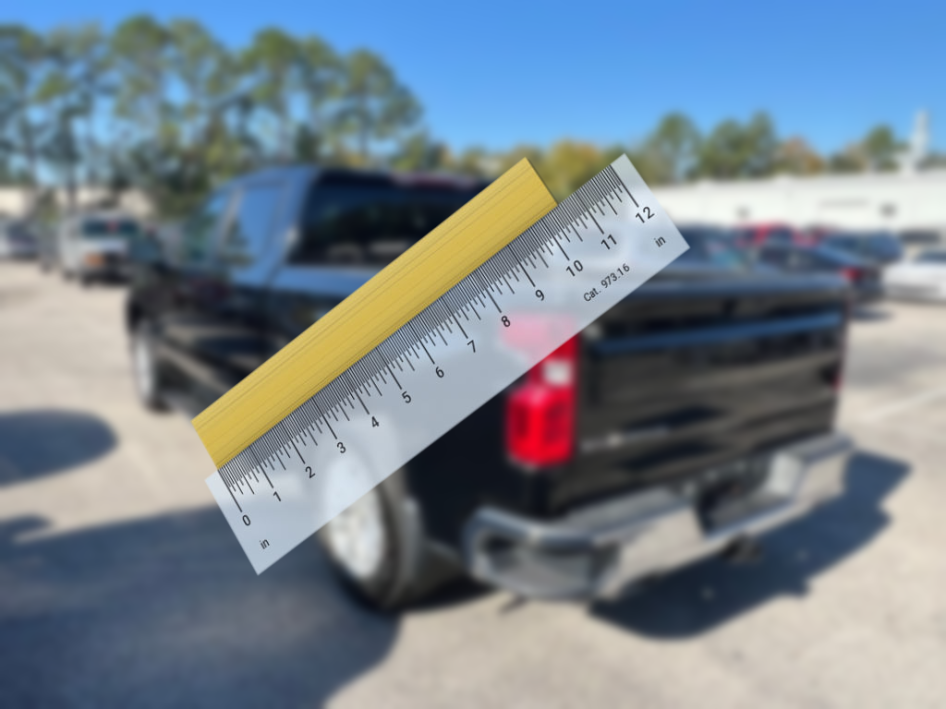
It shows 10.5 in
